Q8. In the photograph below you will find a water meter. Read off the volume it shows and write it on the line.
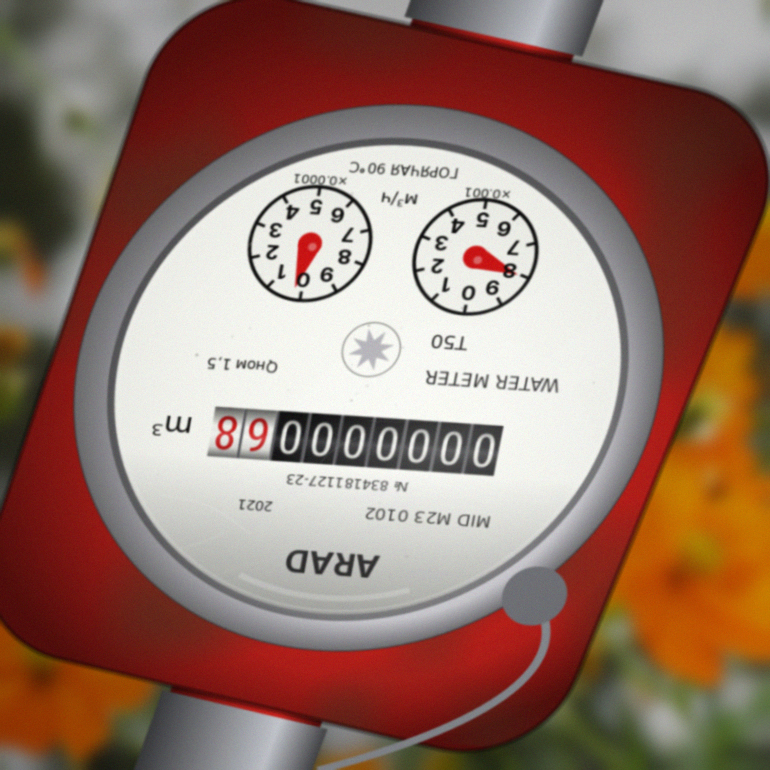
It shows 0.6880 m³
